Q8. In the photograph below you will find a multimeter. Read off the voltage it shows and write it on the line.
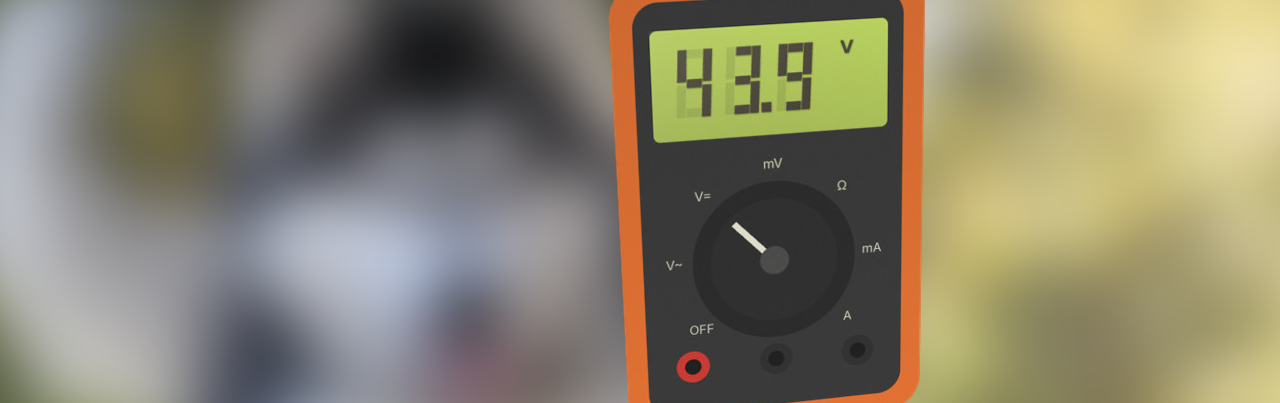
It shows 43.9 V
